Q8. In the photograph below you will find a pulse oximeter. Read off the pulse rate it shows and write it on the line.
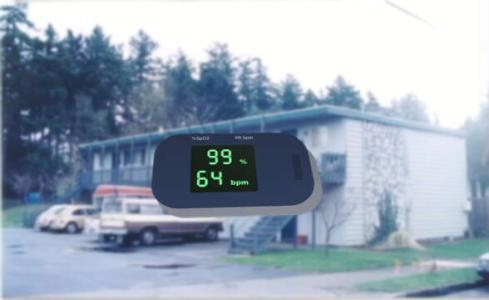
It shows 64 bpm
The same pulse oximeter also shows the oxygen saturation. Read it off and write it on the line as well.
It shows 99 %
